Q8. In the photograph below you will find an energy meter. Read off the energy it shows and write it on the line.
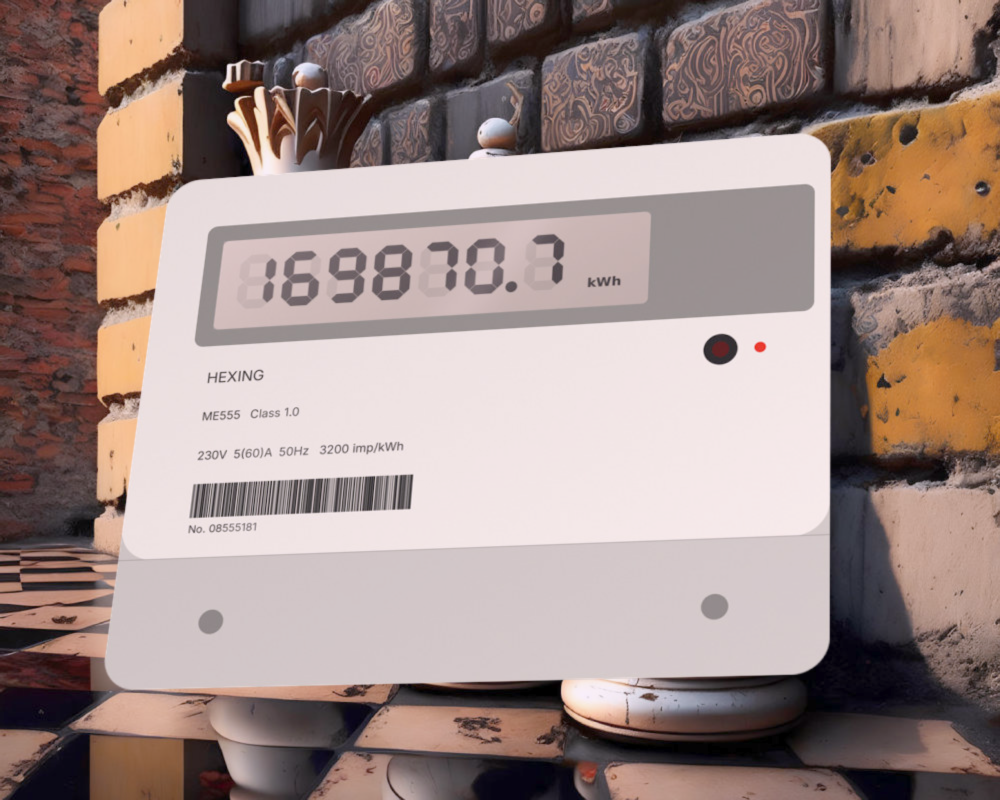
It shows 169870.7 kWh
